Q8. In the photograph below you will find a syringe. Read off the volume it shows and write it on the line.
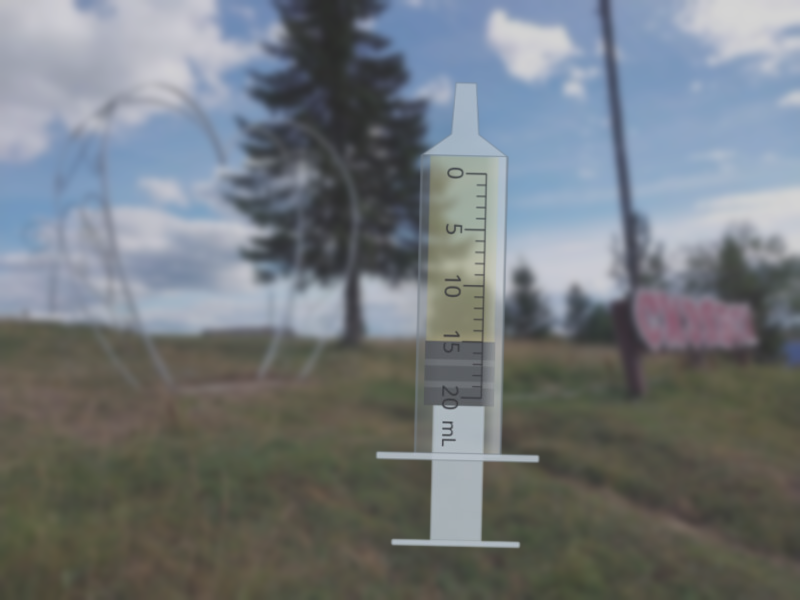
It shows 15 mL
